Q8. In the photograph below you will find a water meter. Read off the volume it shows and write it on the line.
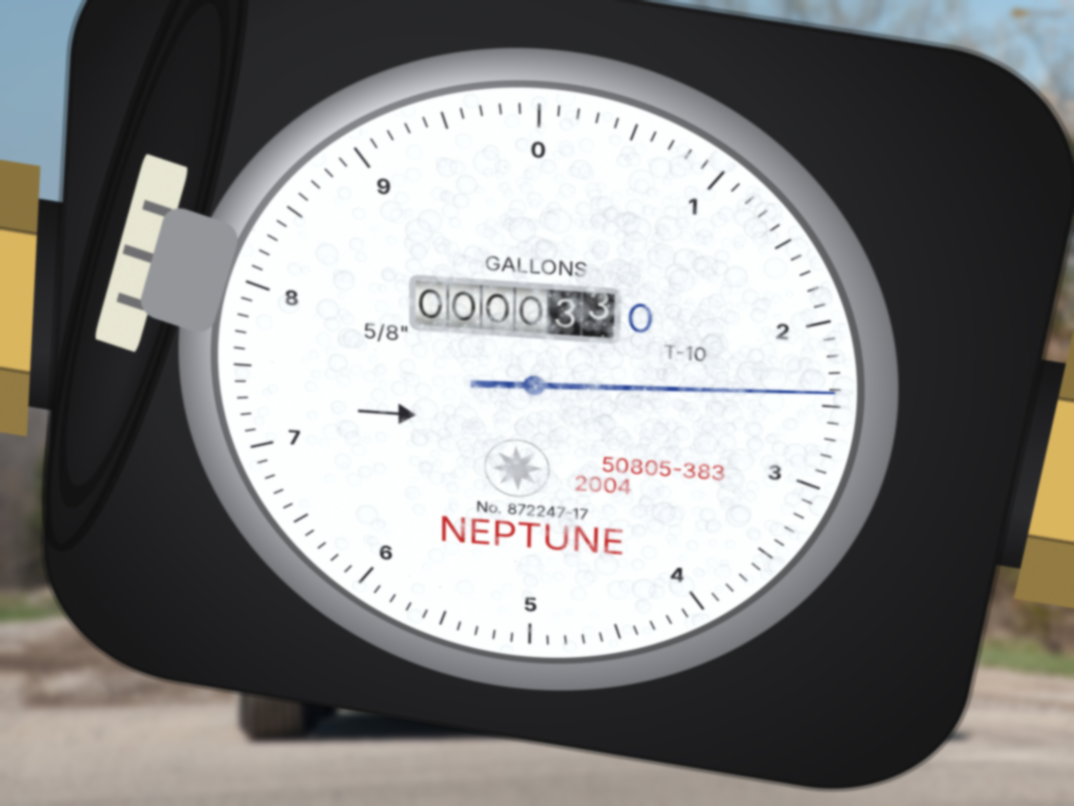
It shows 332.4 gal
